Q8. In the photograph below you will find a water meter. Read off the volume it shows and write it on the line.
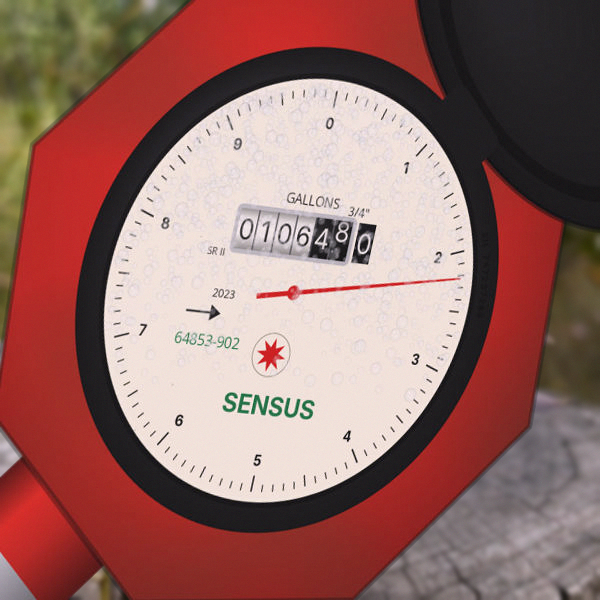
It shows 106482.2 gal
